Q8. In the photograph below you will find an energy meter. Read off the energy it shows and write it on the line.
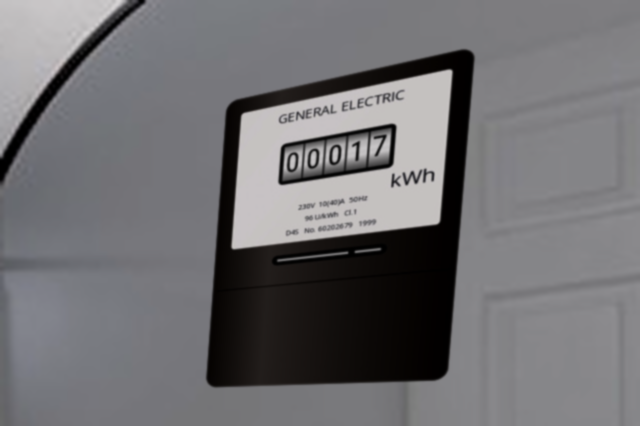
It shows 17 kWh
